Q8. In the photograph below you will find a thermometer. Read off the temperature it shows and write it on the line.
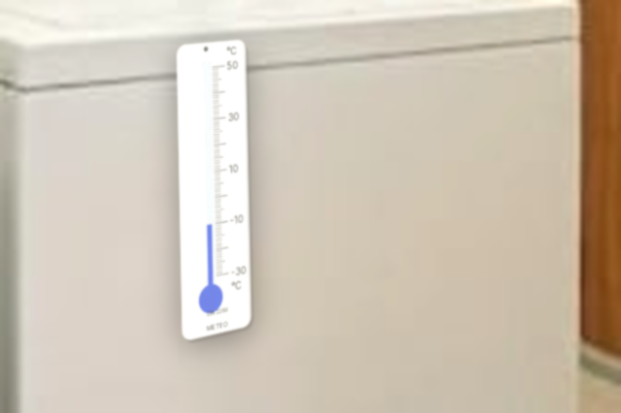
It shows -10 °C
